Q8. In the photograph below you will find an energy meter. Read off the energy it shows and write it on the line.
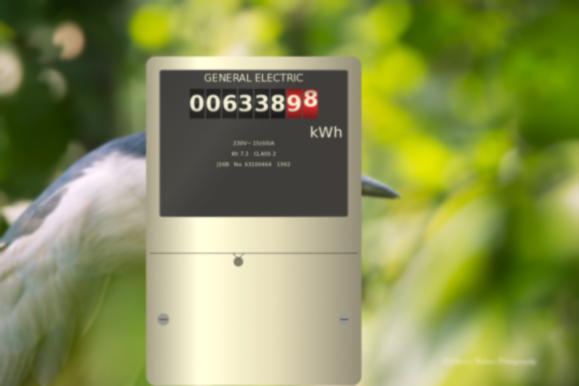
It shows 6338.98 kWh
